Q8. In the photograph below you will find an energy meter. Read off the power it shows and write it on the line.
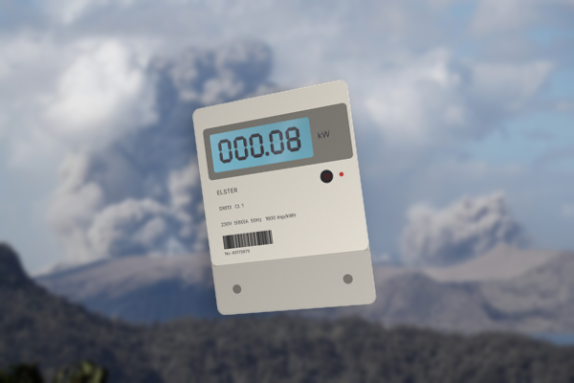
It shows 0.08 kW
